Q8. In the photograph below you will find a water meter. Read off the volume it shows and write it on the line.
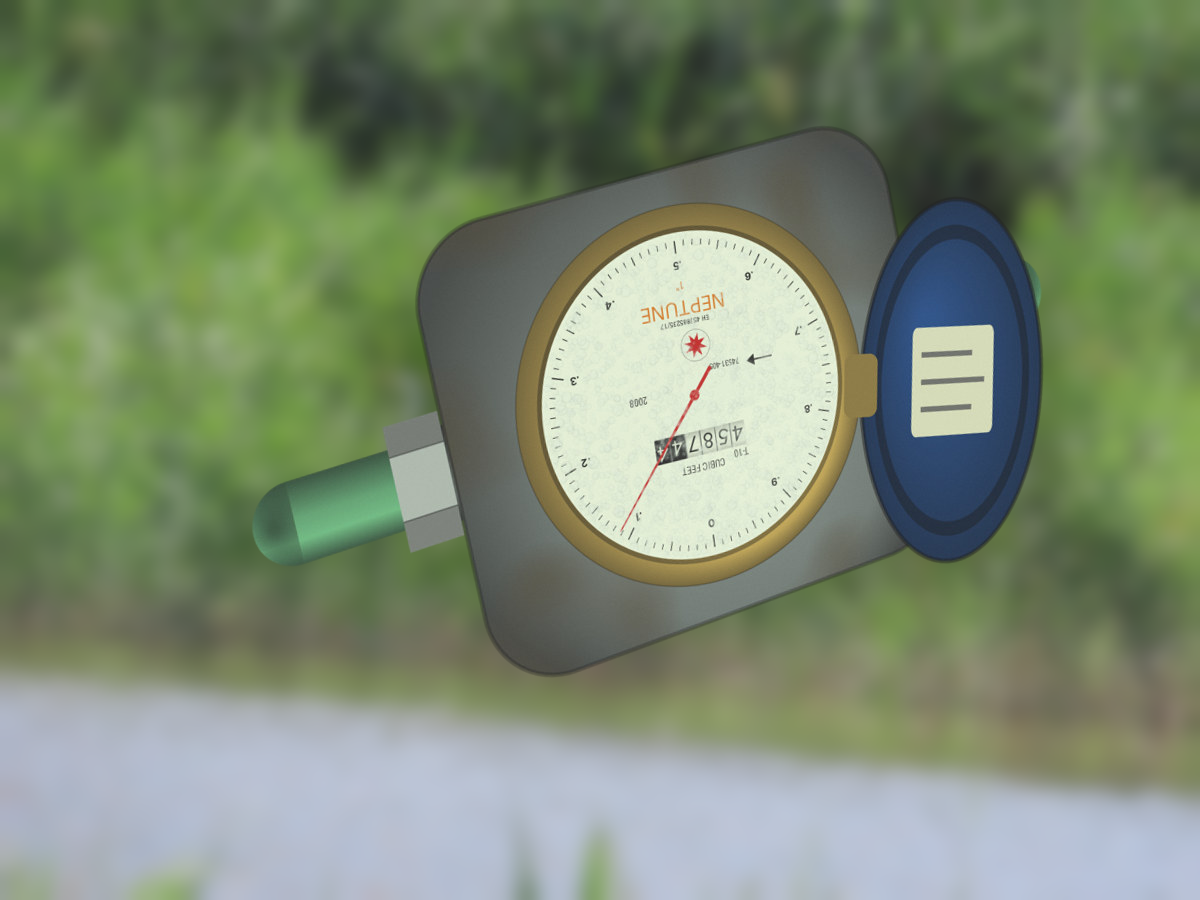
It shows 458744.11 ft³
